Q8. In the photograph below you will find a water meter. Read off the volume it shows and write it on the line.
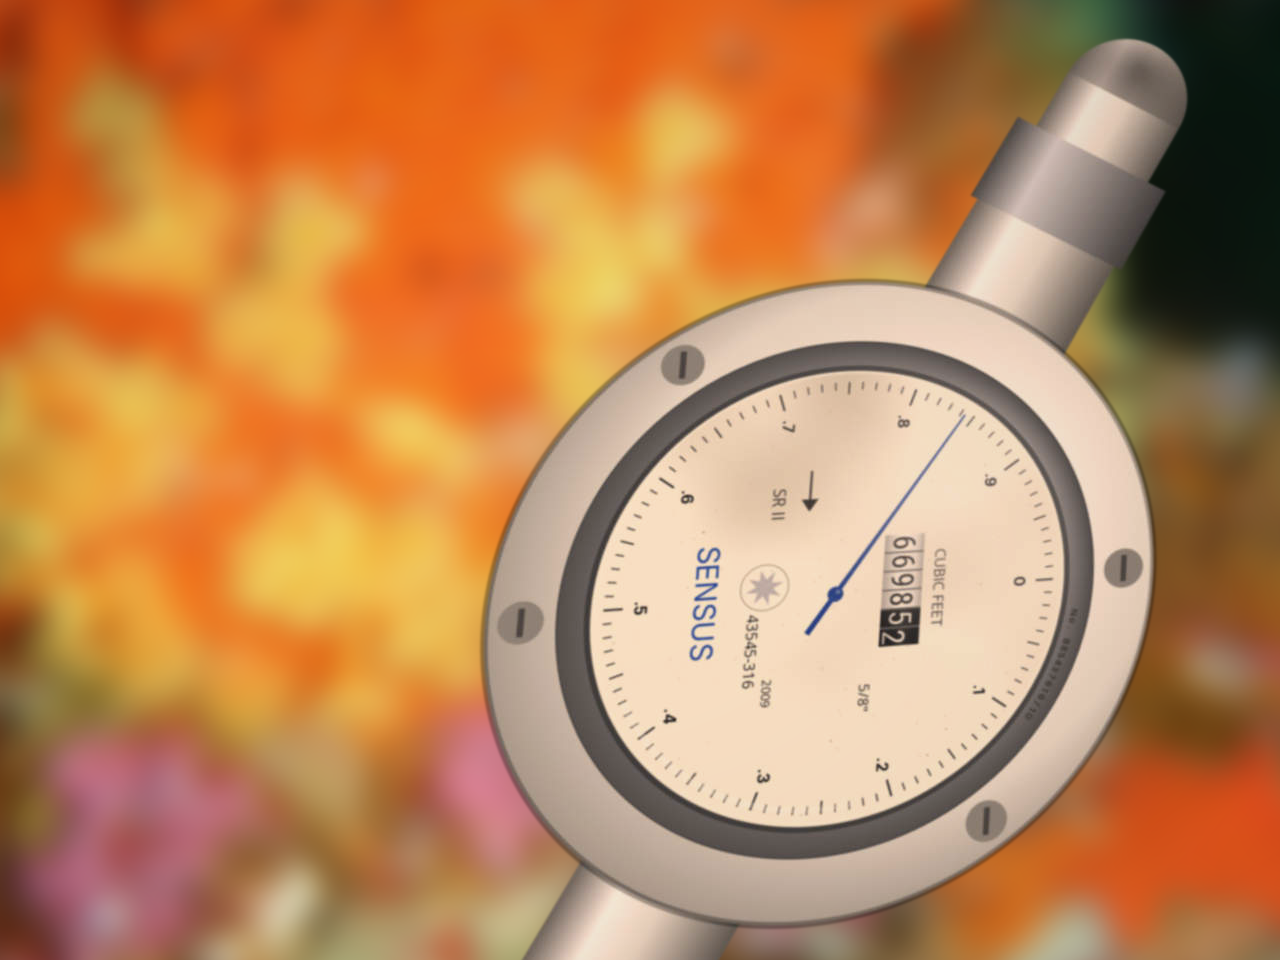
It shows 669851.84 ft³
